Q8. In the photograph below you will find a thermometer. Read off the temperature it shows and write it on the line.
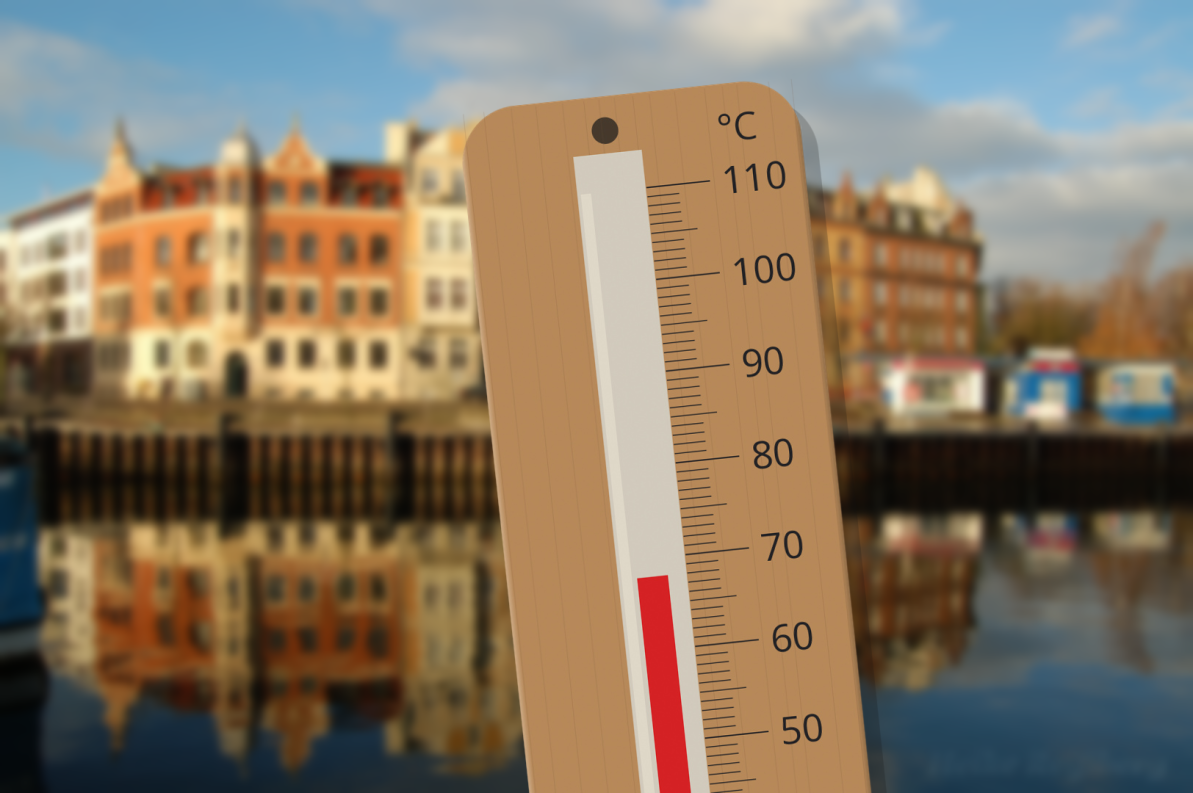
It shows 68 °C
